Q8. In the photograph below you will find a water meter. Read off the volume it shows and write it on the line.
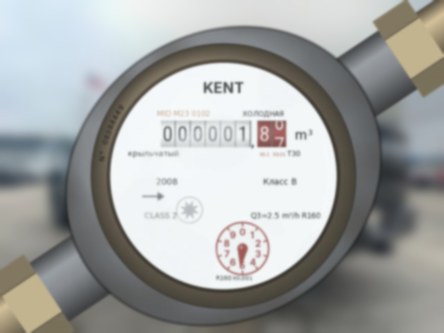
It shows 1.865 m³
